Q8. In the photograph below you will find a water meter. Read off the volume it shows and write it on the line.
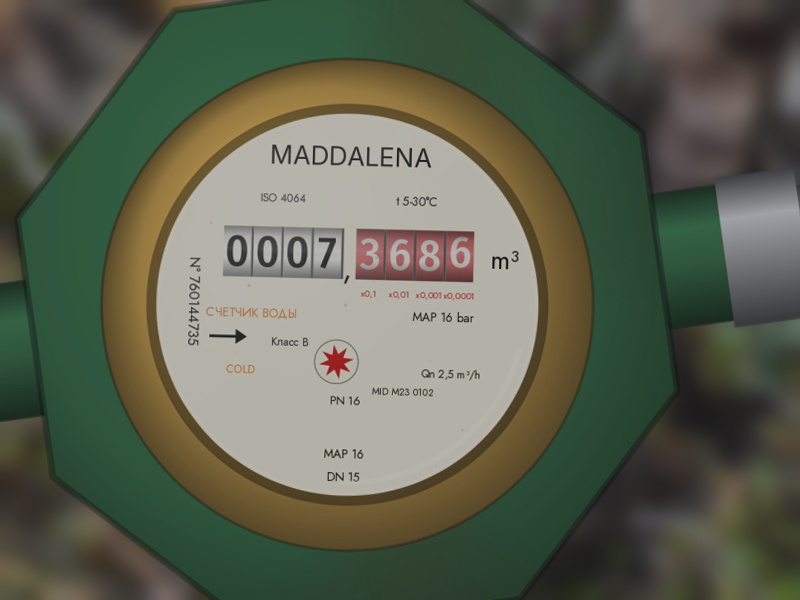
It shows 7.3686 m³
